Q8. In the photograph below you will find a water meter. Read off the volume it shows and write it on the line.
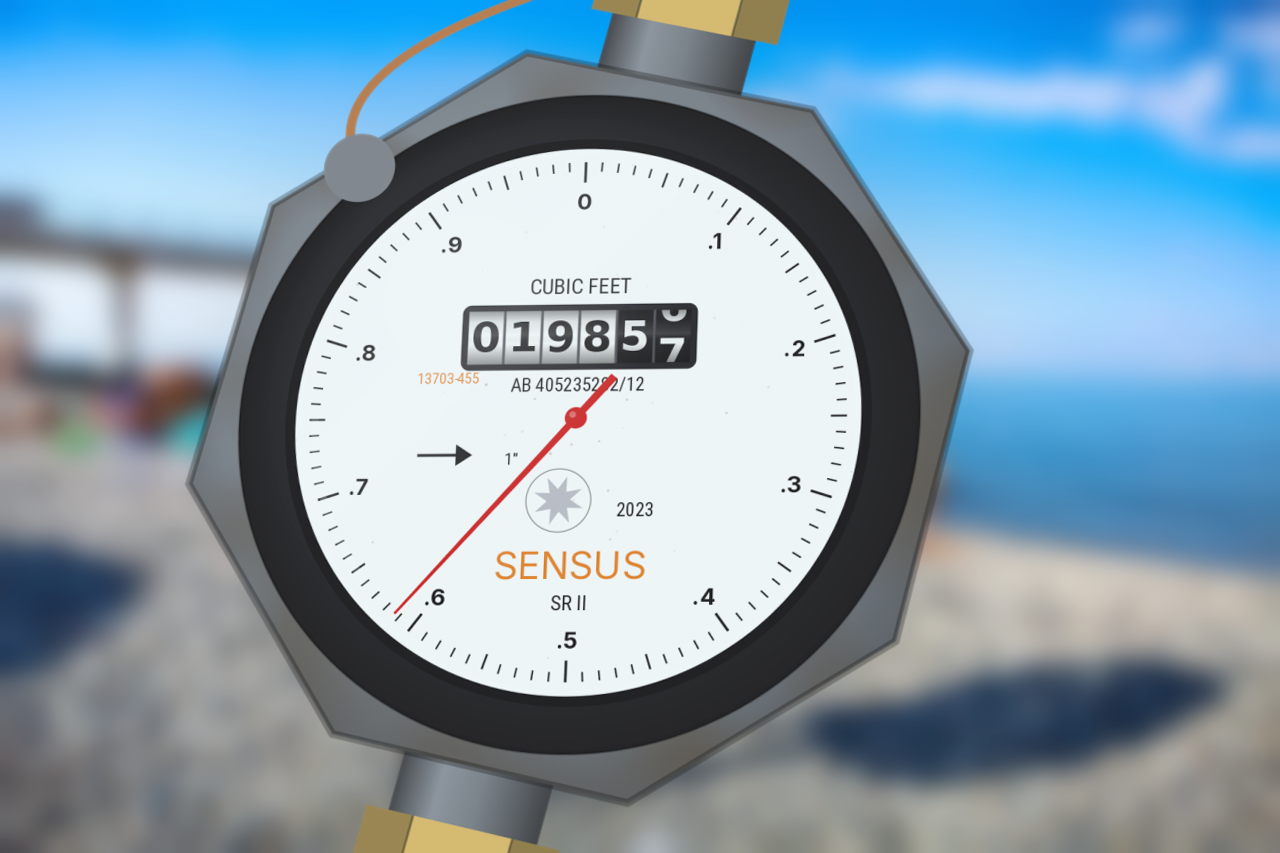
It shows 19856.61 ft³
